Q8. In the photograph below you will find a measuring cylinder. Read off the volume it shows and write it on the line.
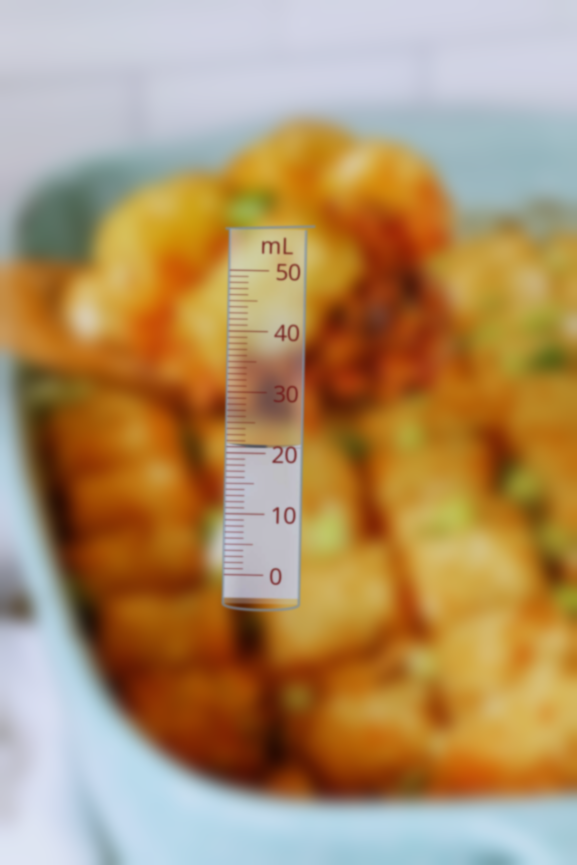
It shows 21 mL
